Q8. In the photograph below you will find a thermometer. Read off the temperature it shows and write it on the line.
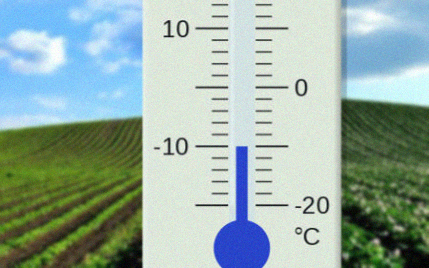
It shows -10 °C
